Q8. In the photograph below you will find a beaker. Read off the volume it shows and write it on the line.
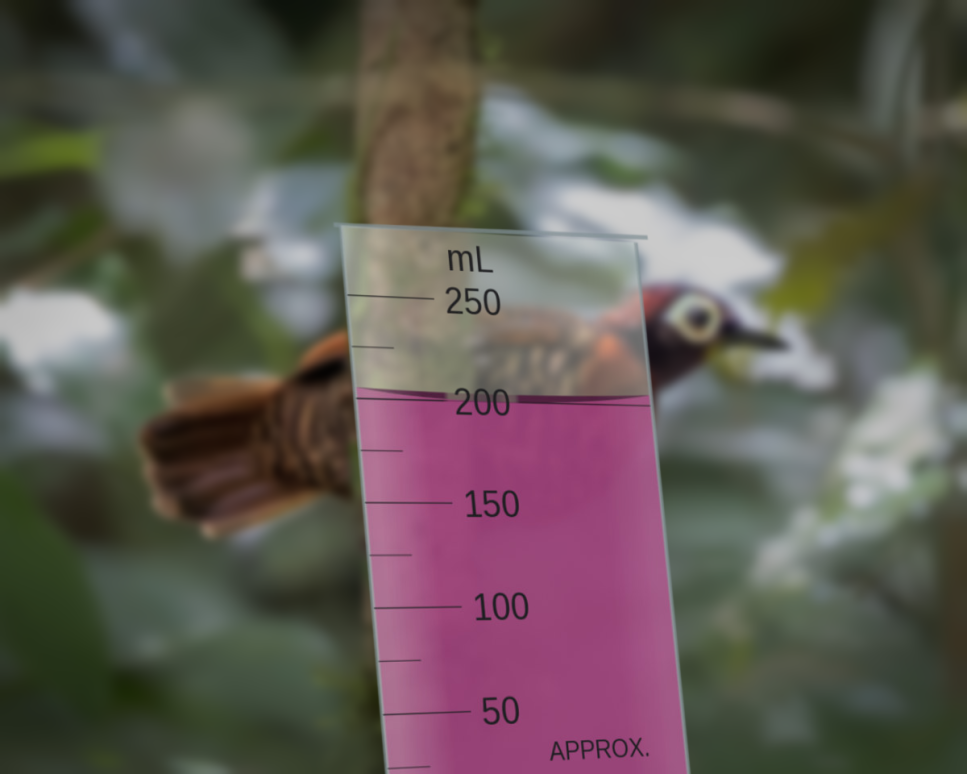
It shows 200 mL
